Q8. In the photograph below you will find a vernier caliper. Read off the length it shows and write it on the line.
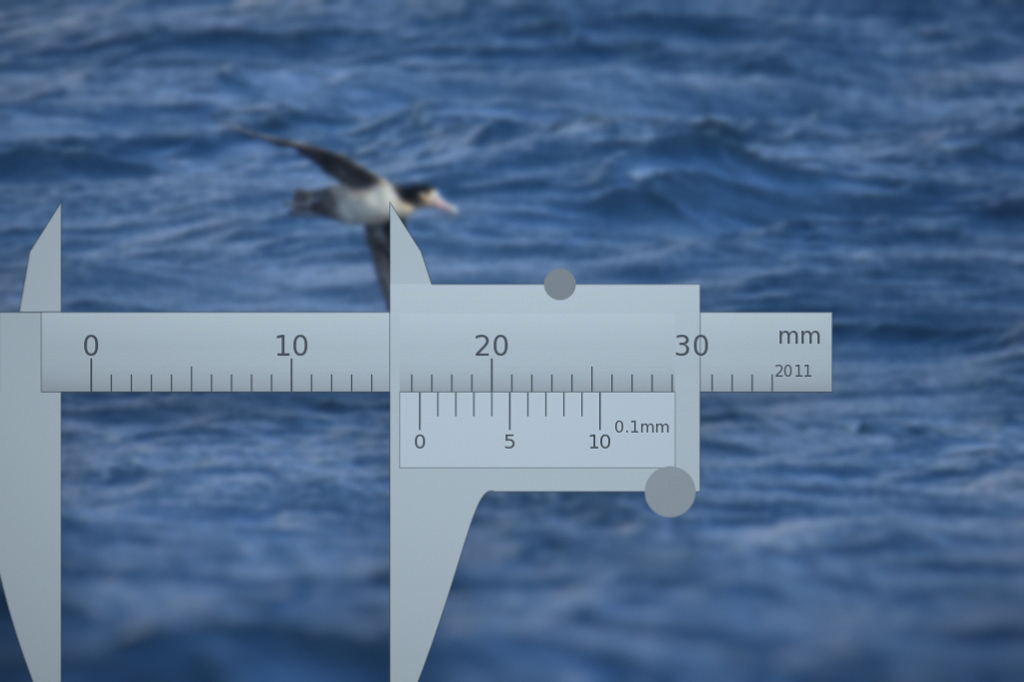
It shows 16.4 mm
